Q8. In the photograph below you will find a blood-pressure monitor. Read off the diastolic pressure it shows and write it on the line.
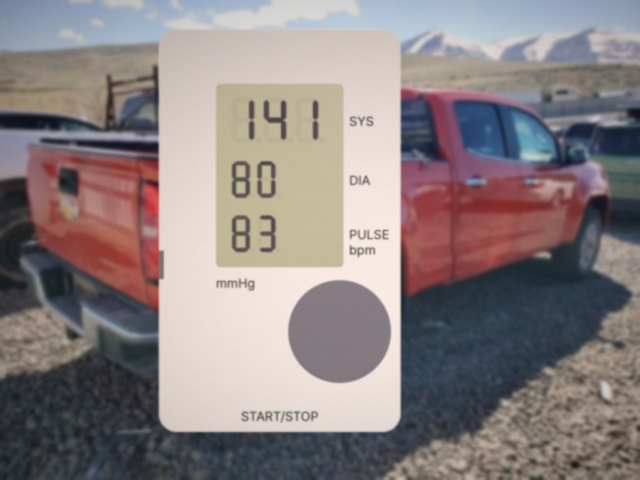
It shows 80 mmHg
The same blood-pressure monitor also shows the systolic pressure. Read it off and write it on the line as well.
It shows 141 mmHg
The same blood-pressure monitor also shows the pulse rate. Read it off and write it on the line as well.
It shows 83 bpm
